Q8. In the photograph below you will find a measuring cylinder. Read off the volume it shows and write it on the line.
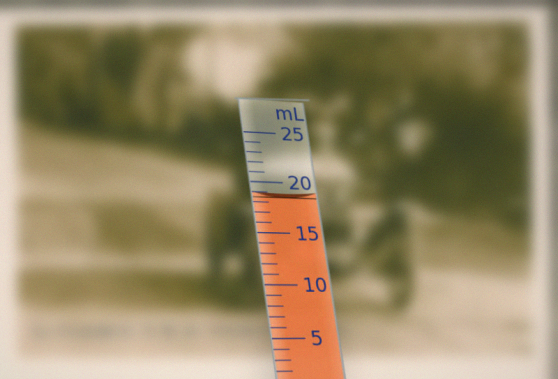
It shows 18.5 mL
